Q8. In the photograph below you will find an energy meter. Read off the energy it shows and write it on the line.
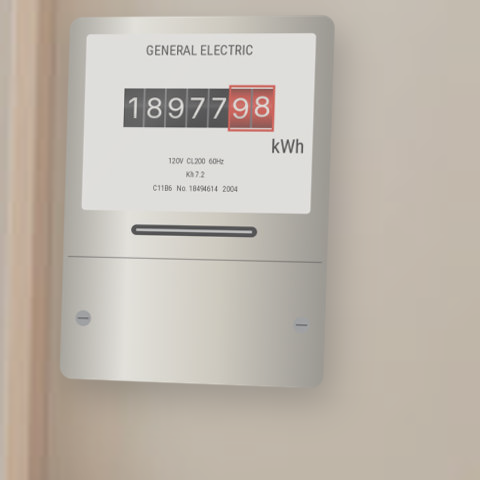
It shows 18977.98 kWh
